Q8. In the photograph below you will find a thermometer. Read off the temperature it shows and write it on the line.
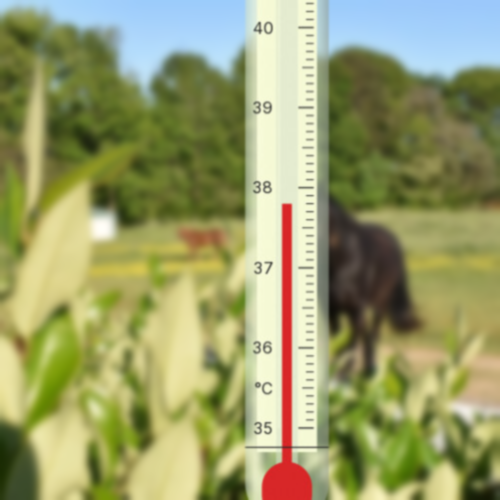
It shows 37.8 °C
